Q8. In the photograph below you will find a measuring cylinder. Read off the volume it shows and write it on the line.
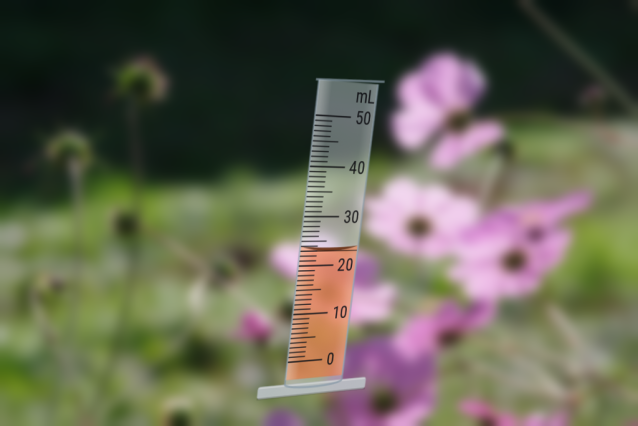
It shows 23 mL
